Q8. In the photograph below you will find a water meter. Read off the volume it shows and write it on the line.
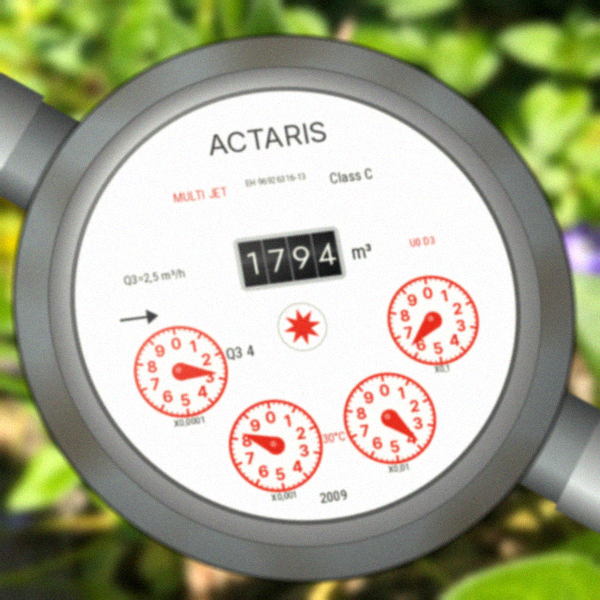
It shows 1794.6382 m³
